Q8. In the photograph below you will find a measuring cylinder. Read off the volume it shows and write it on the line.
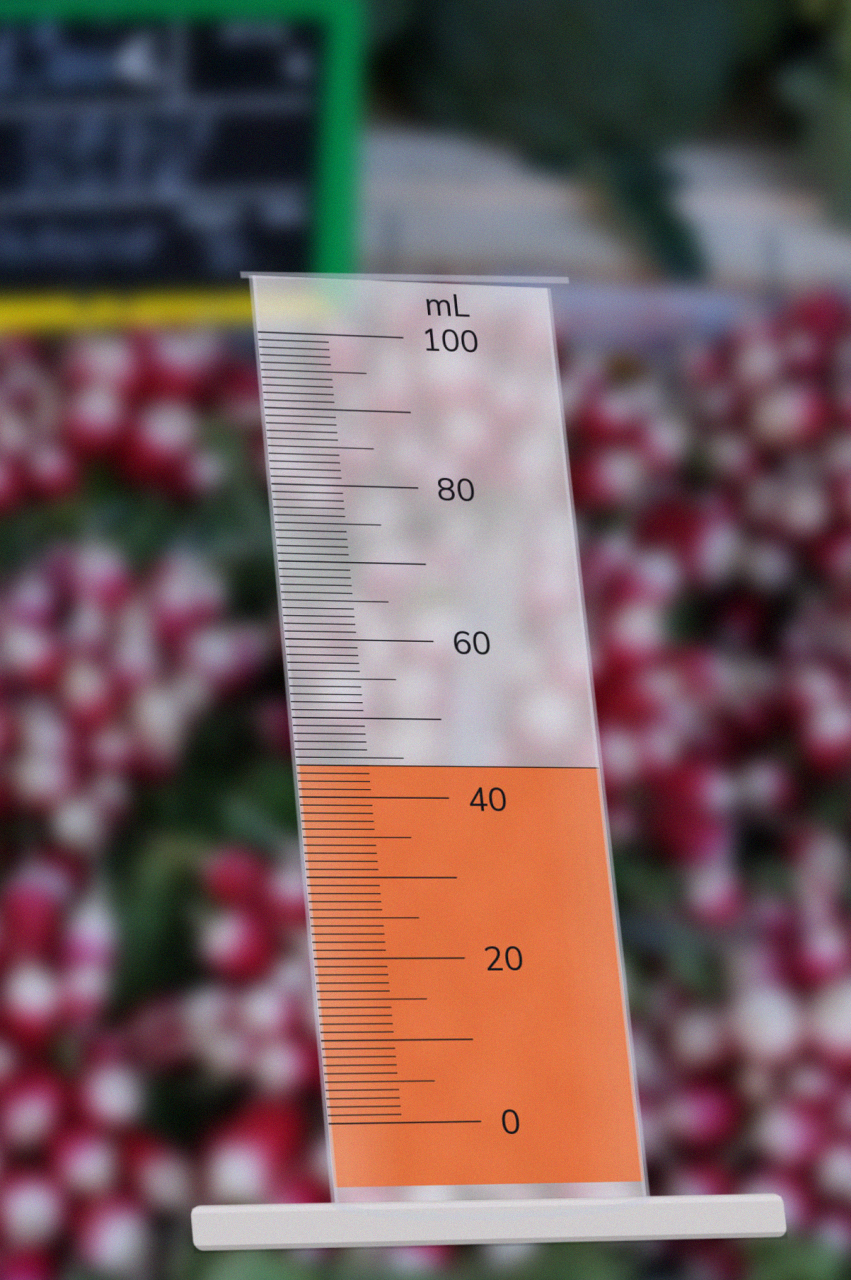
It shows 44 mL
